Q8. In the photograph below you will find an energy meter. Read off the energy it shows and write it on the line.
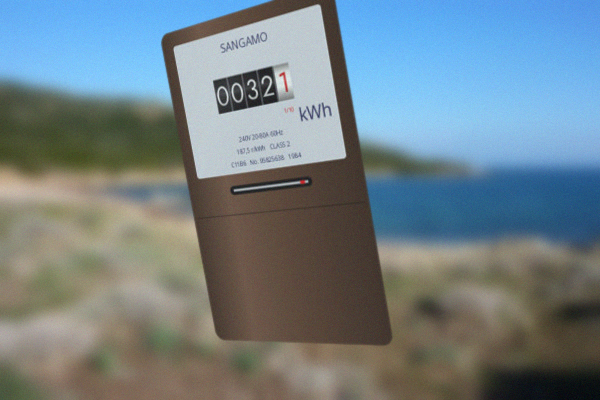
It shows 32.1 kWh
